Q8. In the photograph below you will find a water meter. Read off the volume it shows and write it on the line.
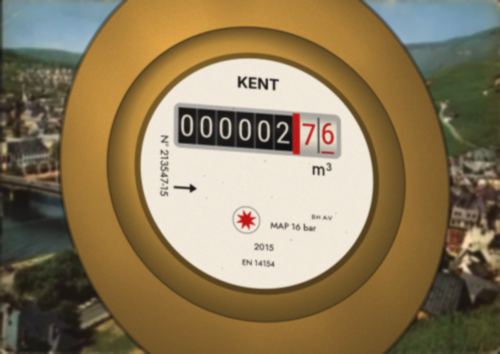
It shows 2.76 m³
